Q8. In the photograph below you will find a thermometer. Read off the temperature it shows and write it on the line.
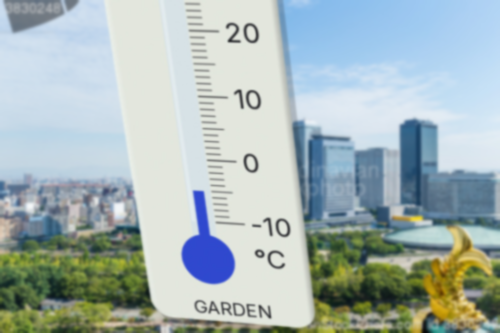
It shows -5 °C
